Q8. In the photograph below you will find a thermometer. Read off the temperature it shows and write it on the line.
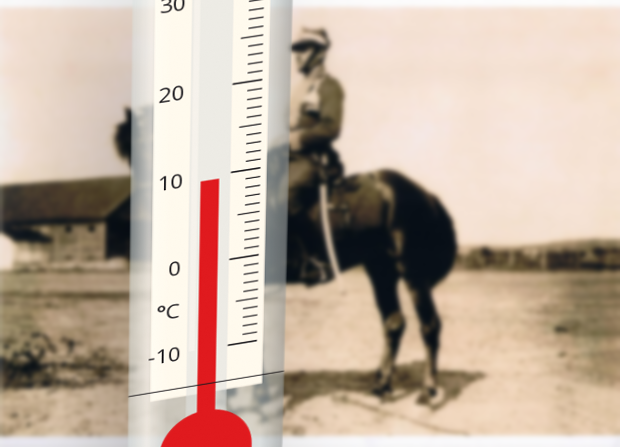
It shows 9.5 °C
